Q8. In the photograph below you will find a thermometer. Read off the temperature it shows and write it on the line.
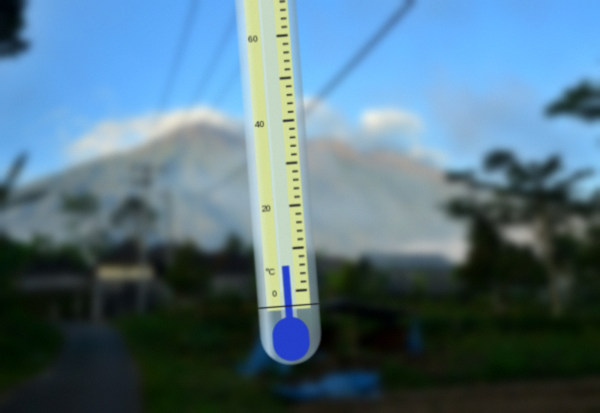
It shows 6 °C
